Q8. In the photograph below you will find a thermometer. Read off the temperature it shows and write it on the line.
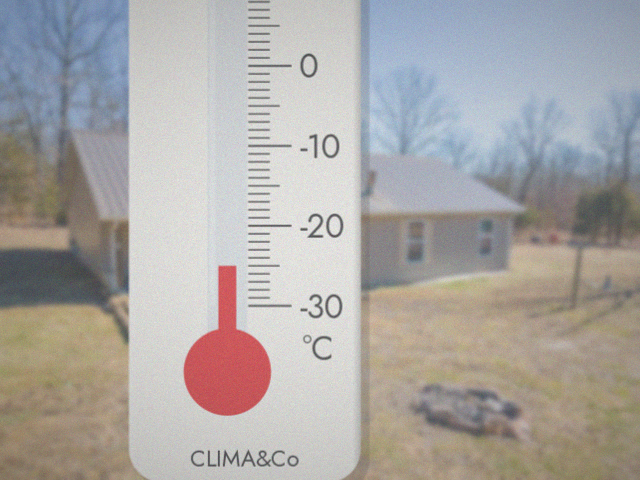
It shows -25 °C
